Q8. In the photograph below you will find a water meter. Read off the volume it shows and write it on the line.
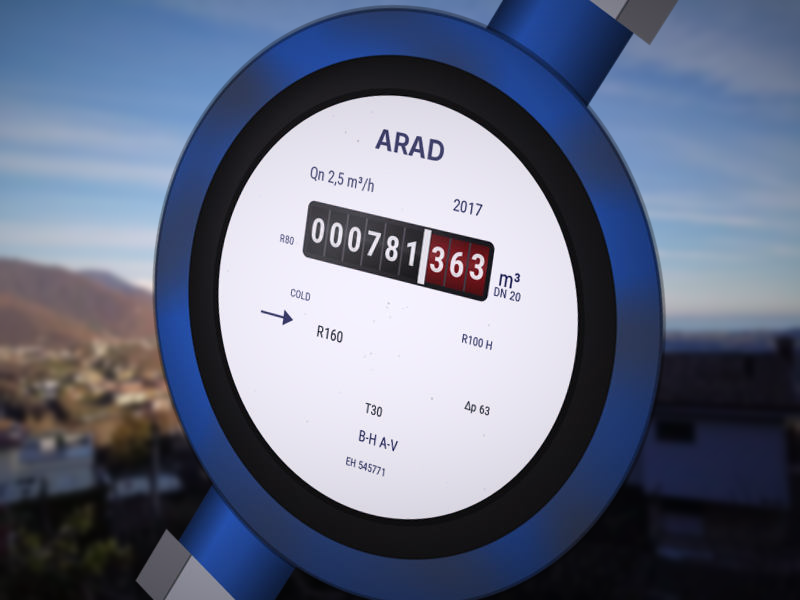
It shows 781.363 m³
